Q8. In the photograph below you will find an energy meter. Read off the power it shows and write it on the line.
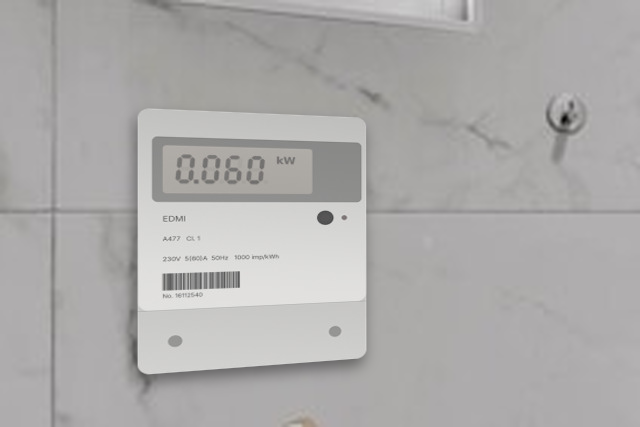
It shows 0.060 kW
